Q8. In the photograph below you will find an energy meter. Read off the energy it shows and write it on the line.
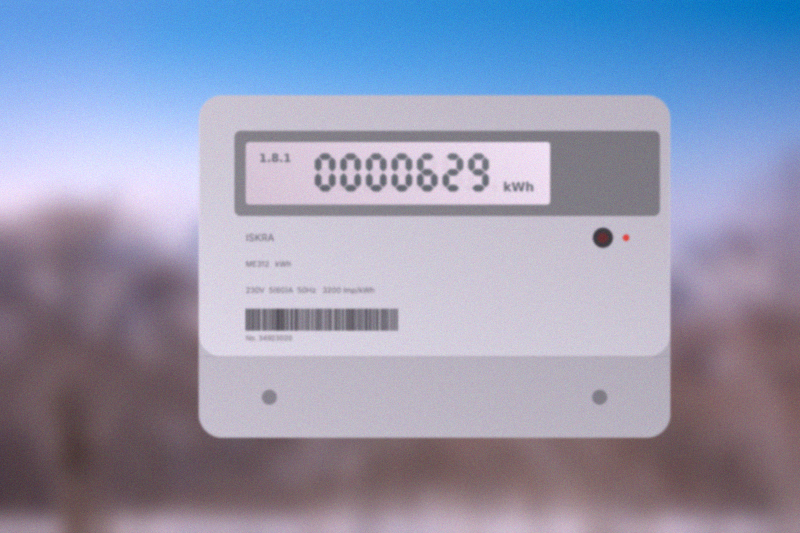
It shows 629 kWh
